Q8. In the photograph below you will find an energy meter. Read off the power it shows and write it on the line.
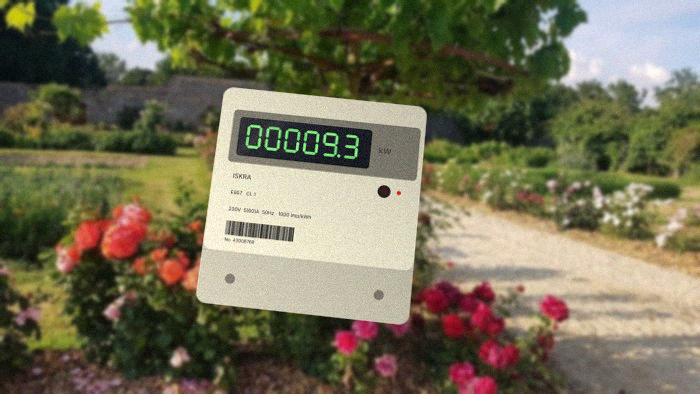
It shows 9.3 kW
